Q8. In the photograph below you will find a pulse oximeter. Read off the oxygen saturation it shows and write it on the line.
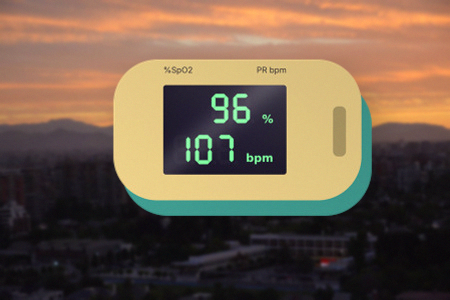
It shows 96 %
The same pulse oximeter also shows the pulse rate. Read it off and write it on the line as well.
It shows 107 bpm
